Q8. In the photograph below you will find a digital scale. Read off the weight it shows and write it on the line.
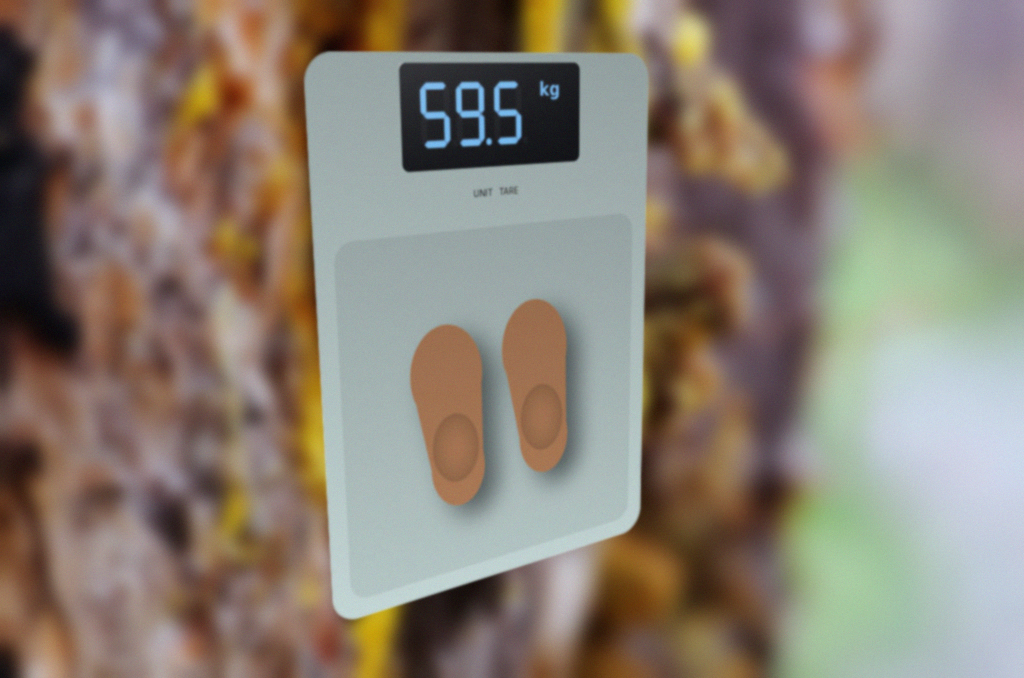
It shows 59.5 kg
